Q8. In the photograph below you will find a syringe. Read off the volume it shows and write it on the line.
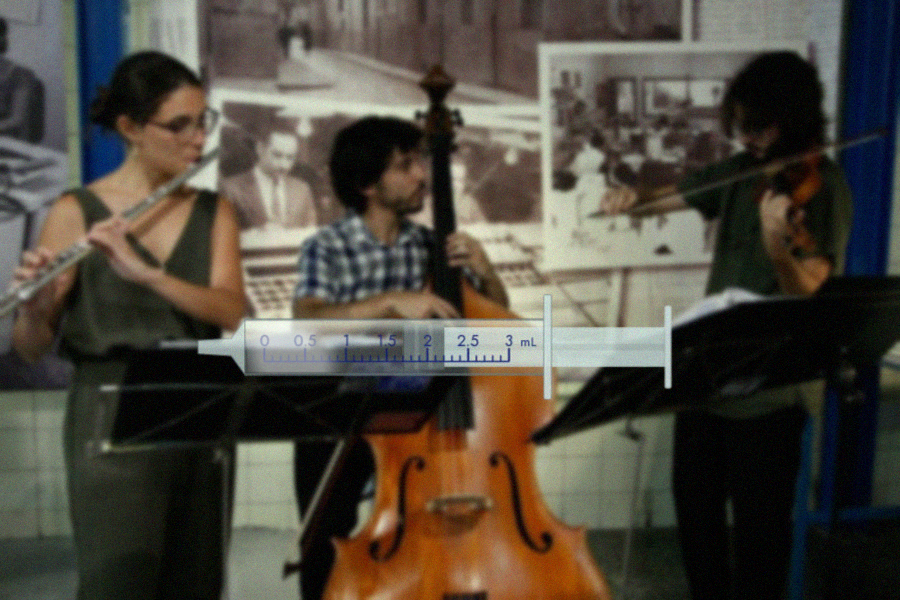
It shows 1.7 mL
